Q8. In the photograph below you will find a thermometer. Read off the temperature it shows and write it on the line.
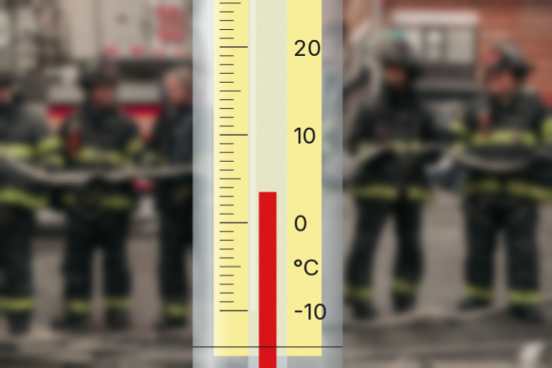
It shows 3.5 °C
